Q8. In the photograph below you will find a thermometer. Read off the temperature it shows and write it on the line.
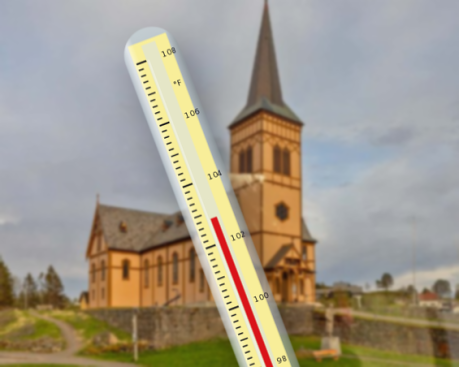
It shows 102.8 °F
